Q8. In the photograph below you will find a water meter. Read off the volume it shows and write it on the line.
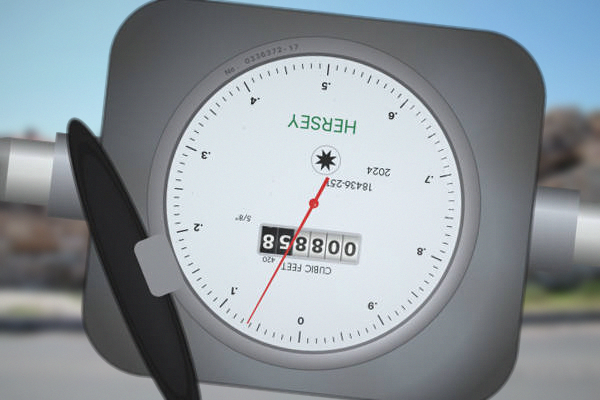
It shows 8858.06 ft³
